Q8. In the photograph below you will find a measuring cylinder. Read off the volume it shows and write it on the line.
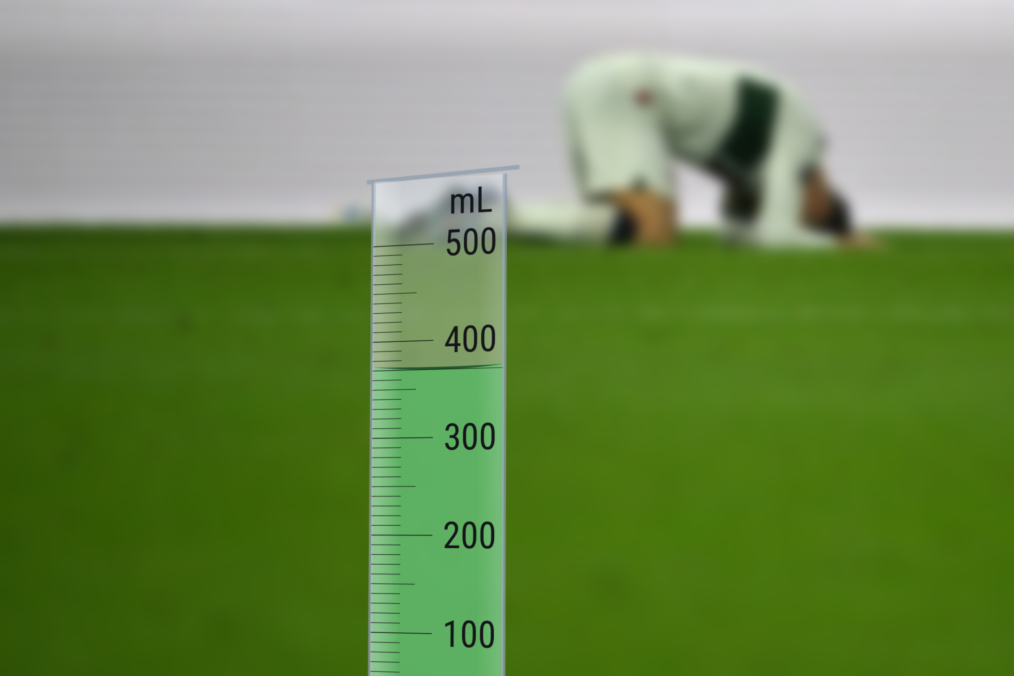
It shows 370 mL
